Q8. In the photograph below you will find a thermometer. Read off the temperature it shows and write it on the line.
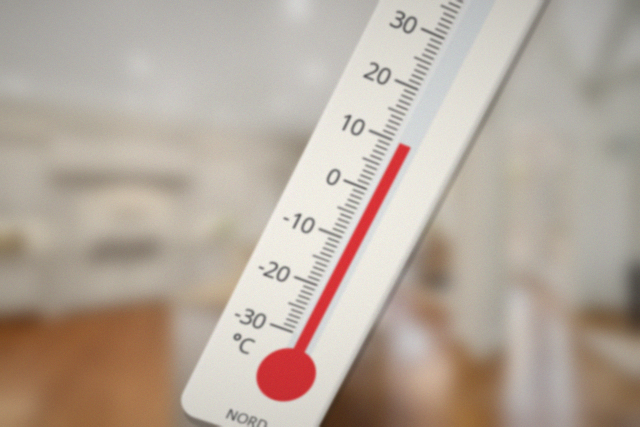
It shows 10 °C
